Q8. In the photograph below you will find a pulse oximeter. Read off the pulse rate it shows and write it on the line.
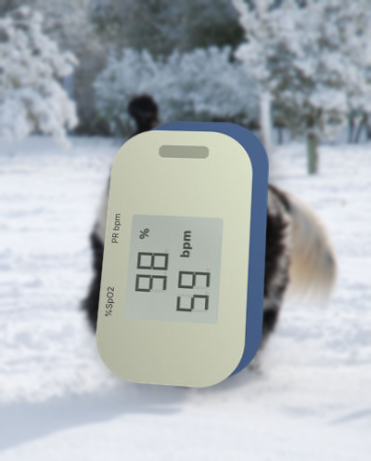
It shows 59 bpm
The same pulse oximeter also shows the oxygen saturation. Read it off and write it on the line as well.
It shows 98 %
